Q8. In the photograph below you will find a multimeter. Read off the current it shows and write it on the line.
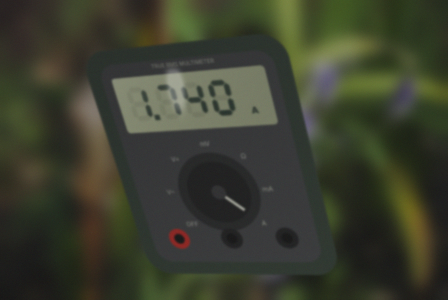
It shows 1.740 A
